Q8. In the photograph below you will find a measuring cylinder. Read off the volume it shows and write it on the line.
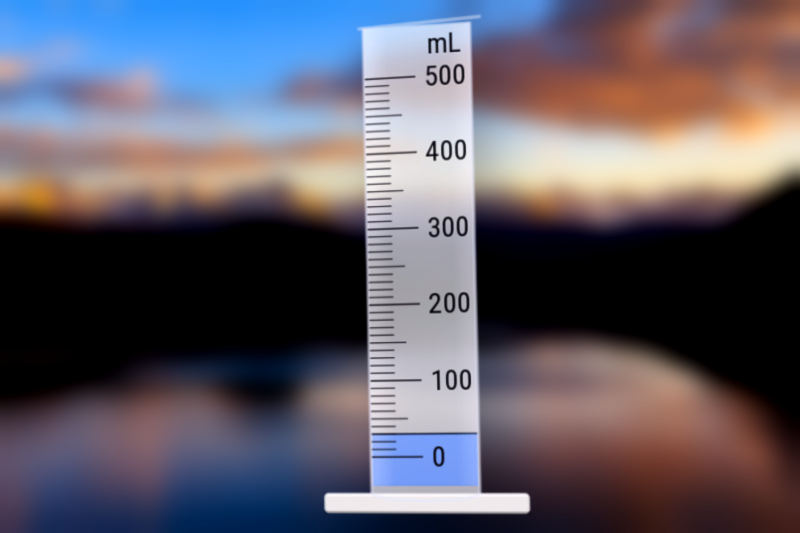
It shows 30 mL
